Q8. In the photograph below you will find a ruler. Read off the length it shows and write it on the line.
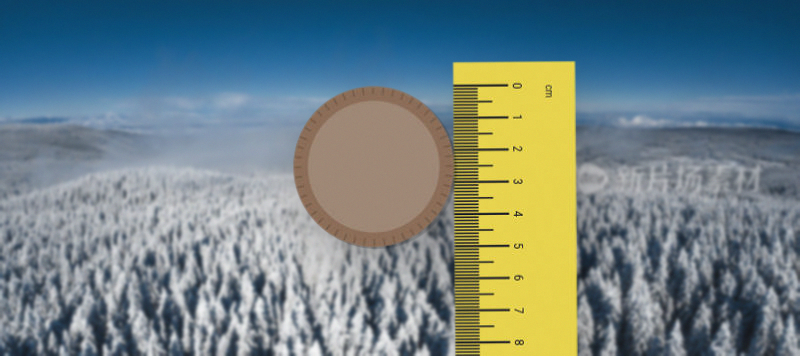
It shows 5 cm
